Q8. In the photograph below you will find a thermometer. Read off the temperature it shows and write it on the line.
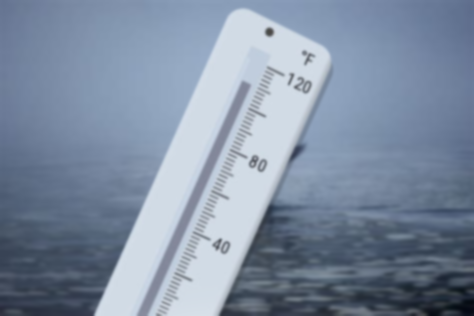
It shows 110 °F
